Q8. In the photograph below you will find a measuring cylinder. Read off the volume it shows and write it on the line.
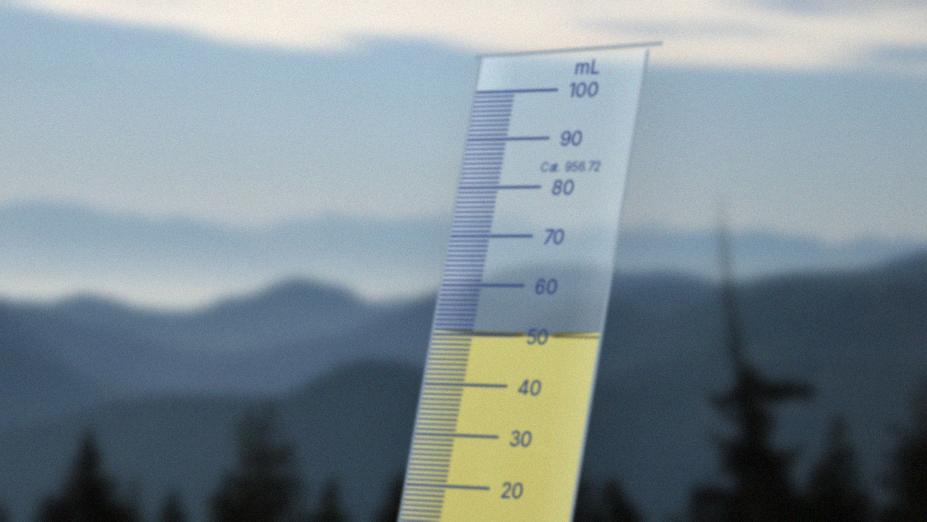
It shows 50 mL
